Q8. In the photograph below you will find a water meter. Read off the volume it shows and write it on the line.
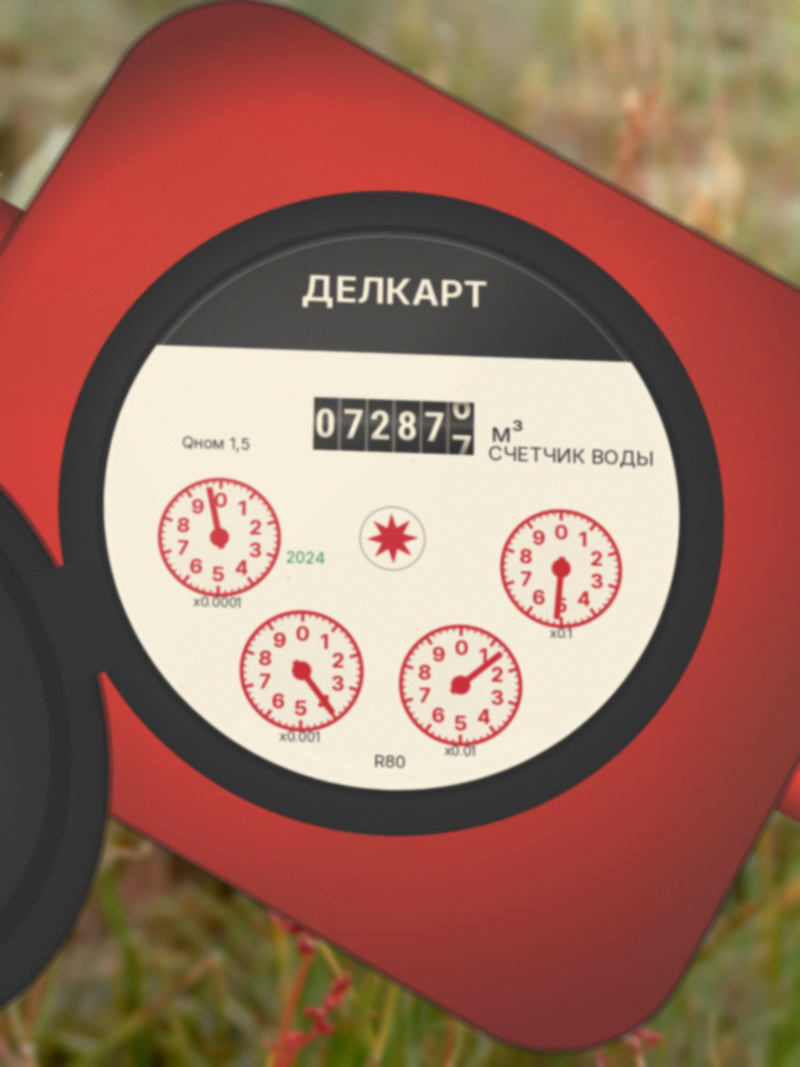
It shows 72876.5139 m³
